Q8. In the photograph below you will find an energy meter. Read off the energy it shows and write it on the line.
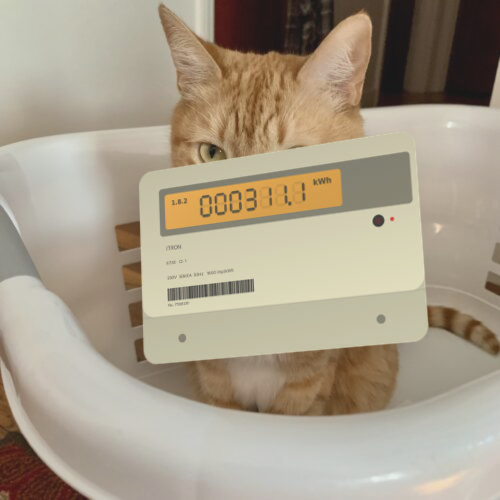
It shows 311.1 kWh
